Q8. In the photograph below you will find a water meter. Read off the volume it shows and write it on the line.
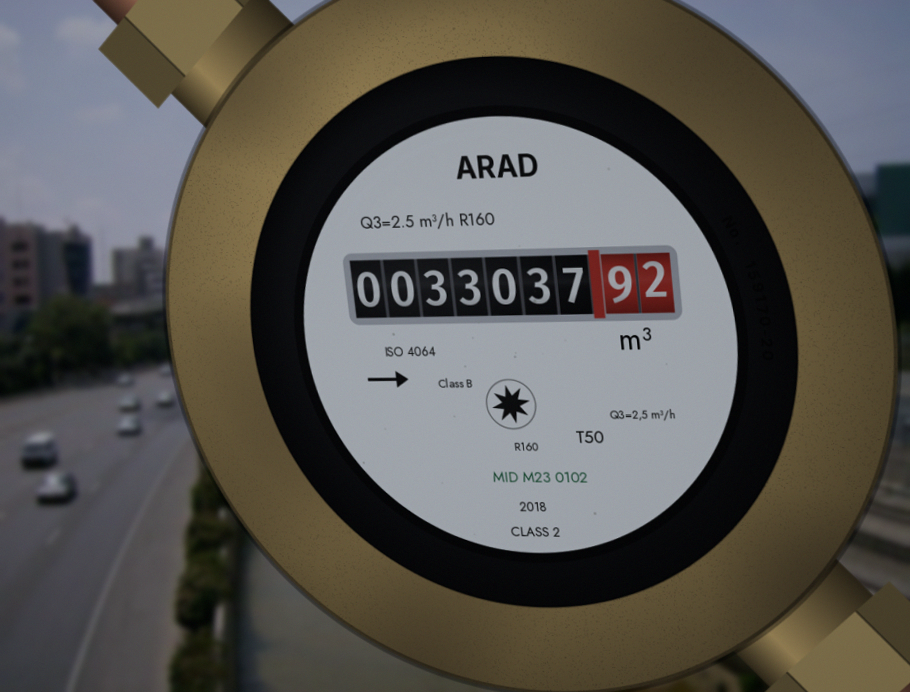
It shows 33037.92 m³
